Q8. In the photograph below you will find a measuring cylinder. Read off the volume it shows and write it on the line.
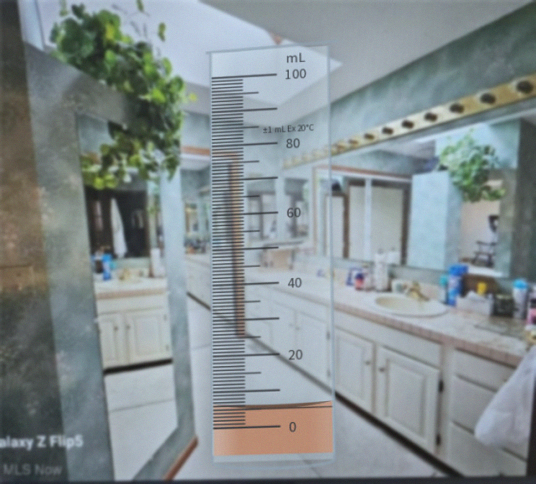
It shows 5 mL
